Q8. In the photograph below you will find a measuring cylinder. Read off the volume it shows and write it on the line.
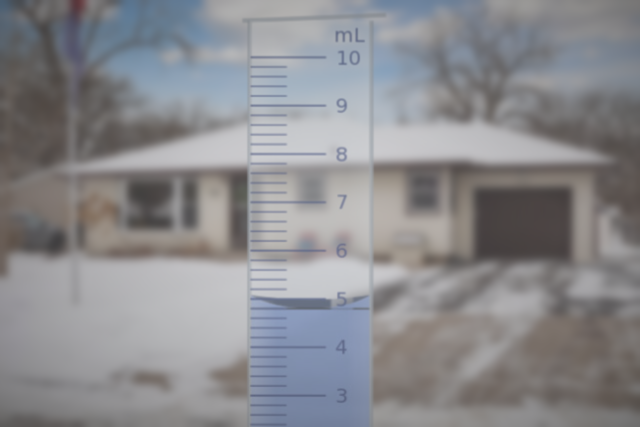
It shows 4.8 mL
